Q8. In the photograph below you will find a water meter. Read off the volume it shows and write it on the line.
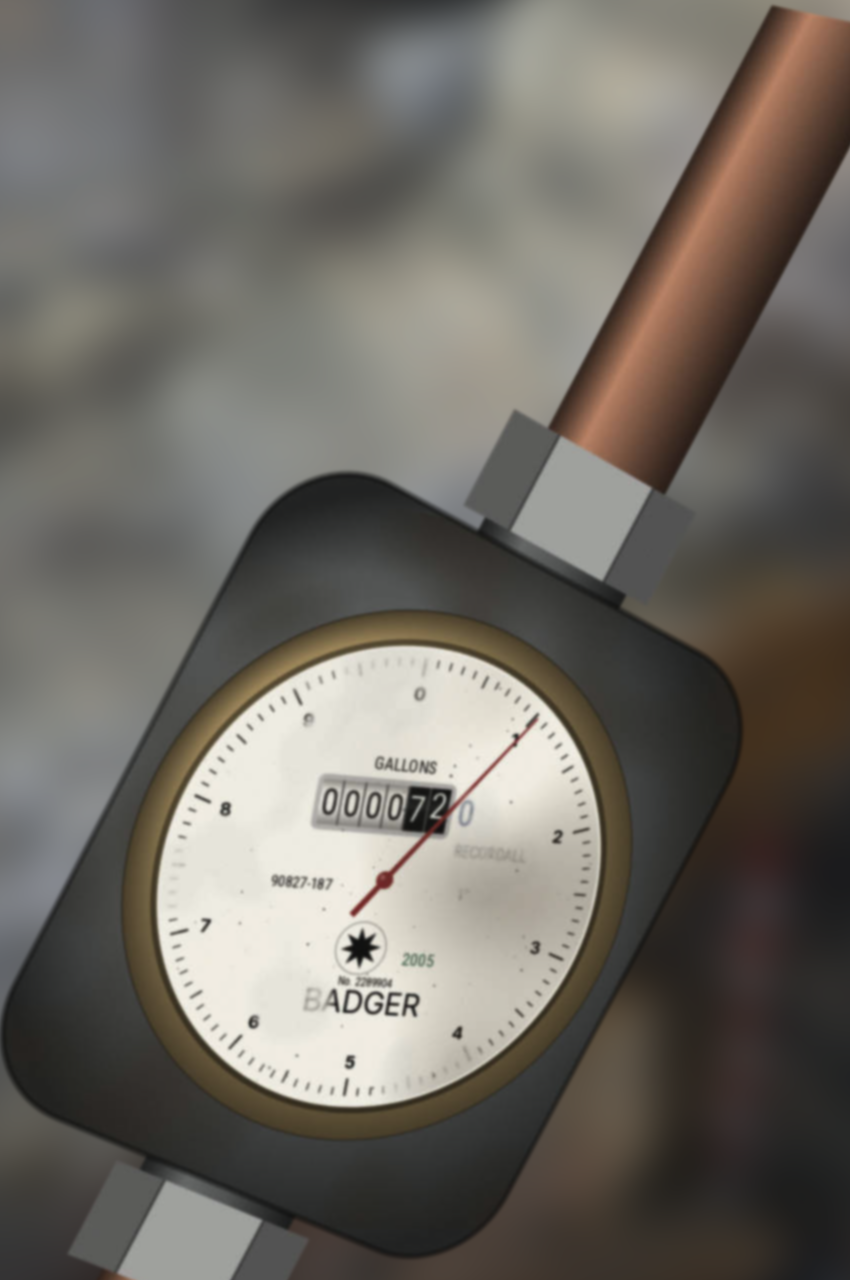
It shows 721.0 gal
